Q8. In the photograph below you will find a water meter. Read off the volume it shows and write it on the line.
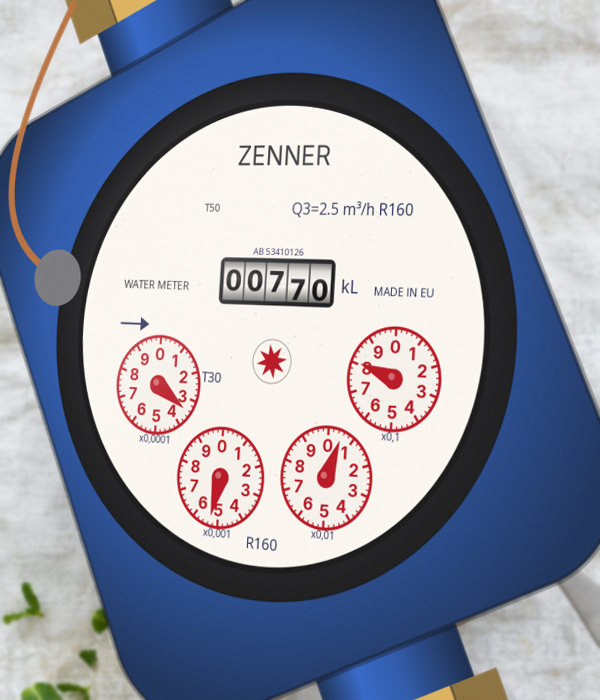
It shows 769.8053 kL
